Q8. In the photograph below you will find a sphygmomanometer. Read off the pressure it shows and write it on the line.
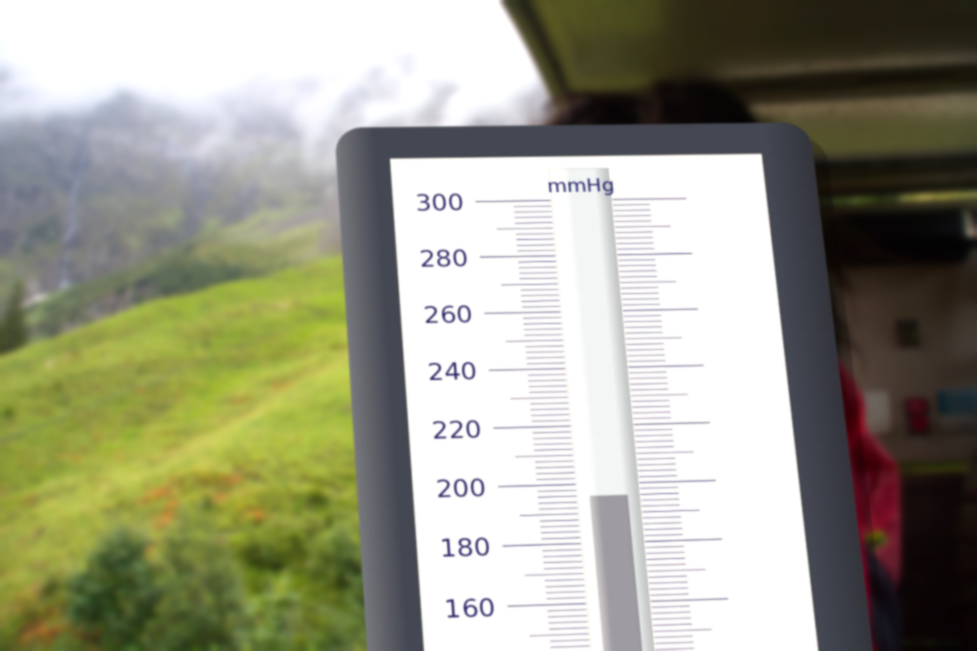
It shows 196 mmHg
